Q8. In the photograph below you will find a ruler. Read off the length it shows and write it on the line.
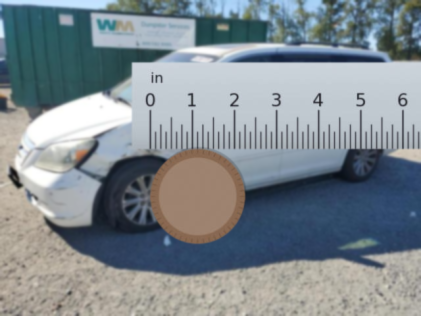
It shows 2.25 in
